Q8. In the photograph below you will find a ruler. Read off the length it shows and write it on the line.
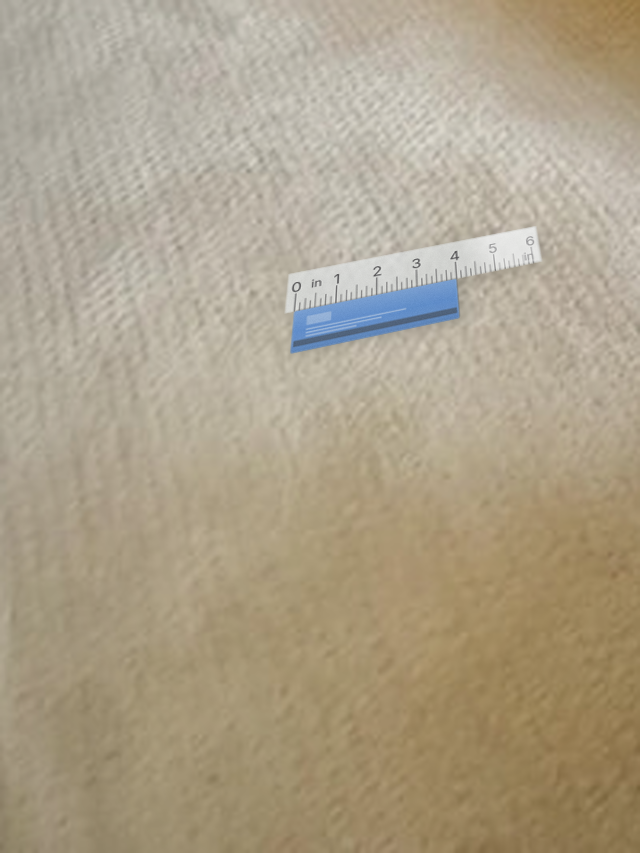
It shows 4 in
